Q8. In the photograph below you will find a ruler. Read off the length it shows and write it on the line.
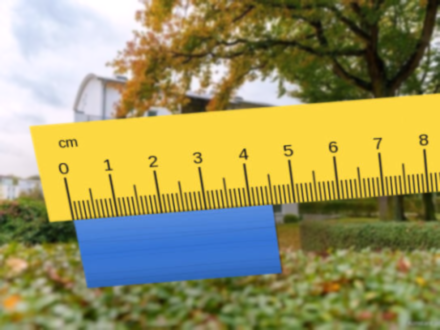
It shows 4.5 cm
